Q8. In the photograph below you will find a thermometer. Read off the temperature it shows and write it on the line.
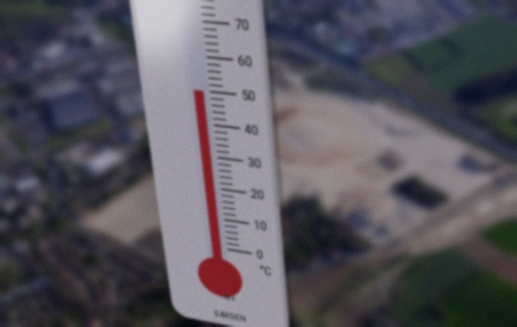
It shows 50 °C
